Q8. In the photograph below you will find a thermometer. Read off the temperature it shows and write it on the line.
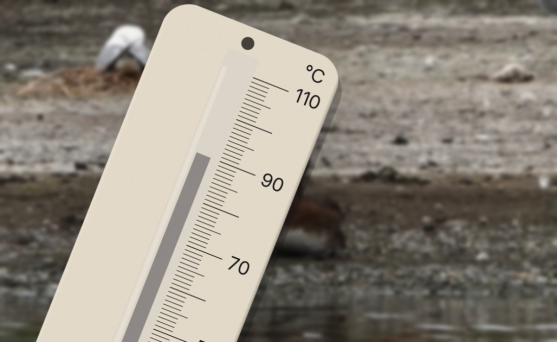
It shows 90 °C
